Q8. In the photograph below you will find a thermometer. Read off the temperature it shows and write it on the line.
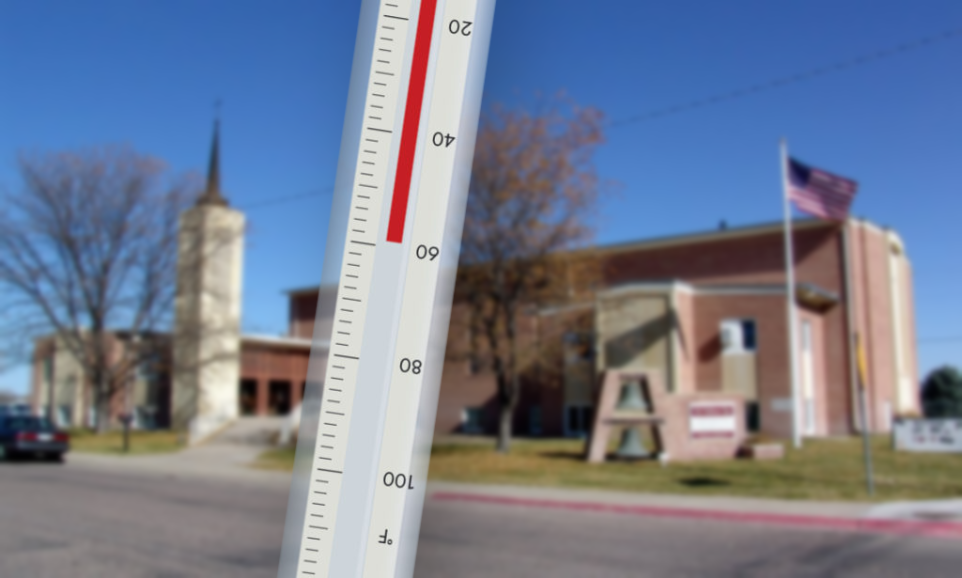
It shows 59 °F
